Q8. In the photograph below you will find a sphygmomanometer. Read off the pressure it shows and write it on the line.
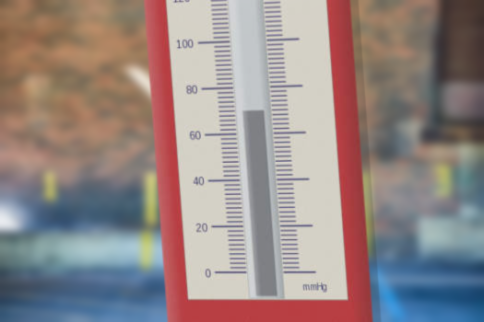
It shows 70 mmHg
